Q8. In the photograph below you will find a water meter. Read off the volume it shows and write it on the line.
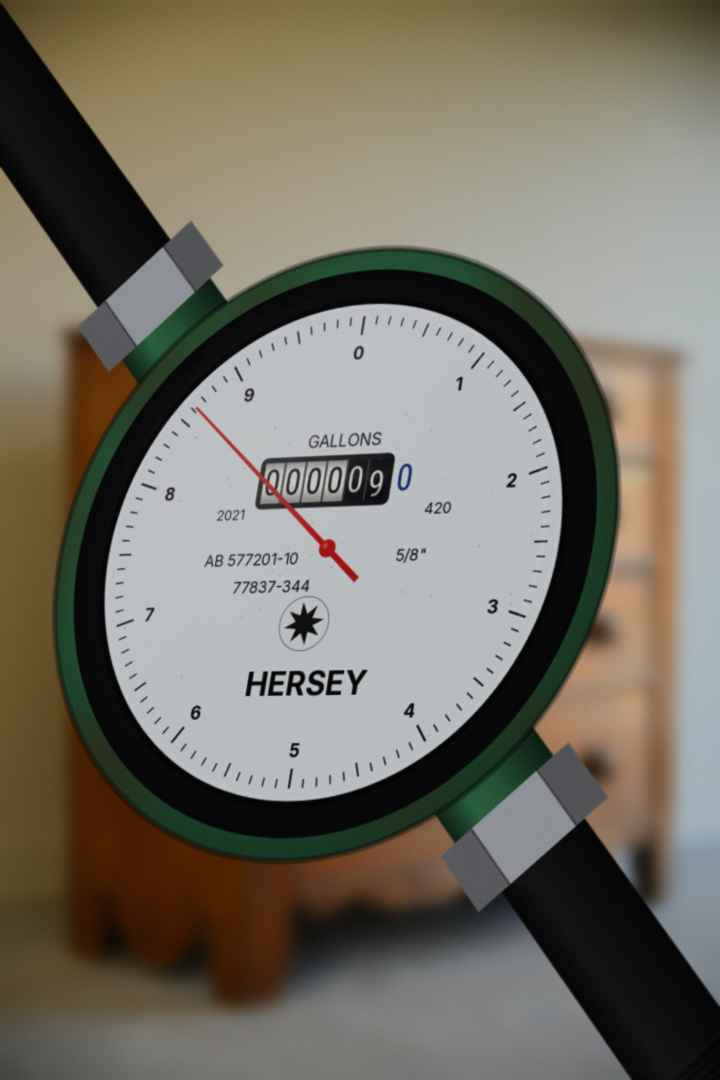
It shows 88.6 gal
